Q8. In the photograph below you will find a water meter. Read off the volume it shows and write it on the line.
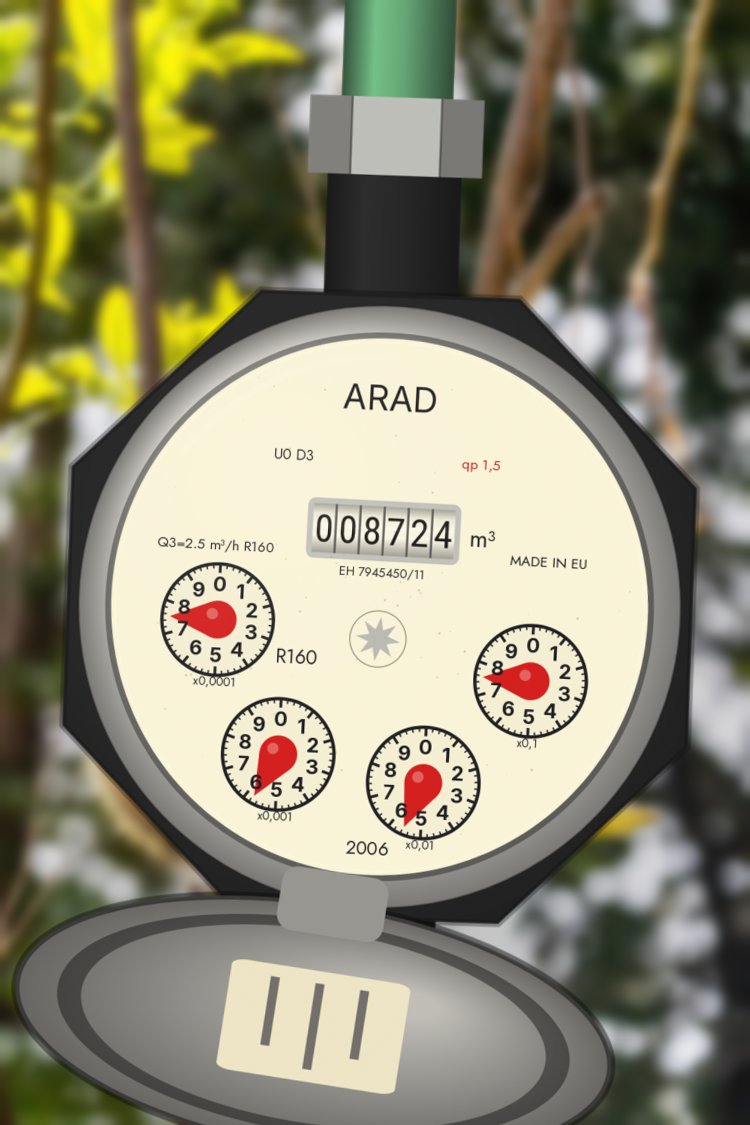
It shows 8724.7557 m³
